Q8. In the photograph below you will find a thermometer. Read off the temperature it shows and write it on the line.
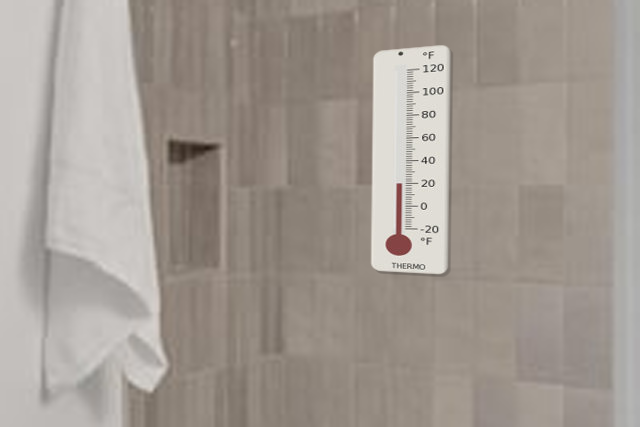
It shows 20 °F
